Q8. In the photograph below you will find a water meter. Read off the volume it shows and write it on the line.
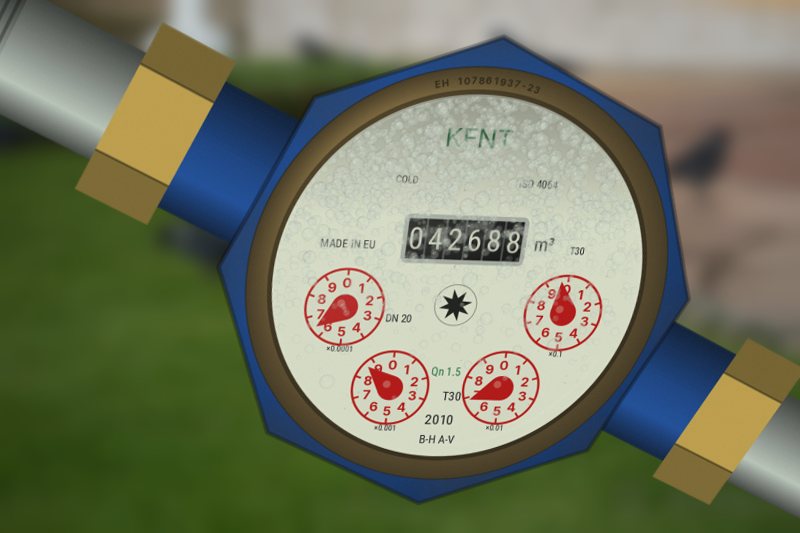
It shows 42687.9686 m³
